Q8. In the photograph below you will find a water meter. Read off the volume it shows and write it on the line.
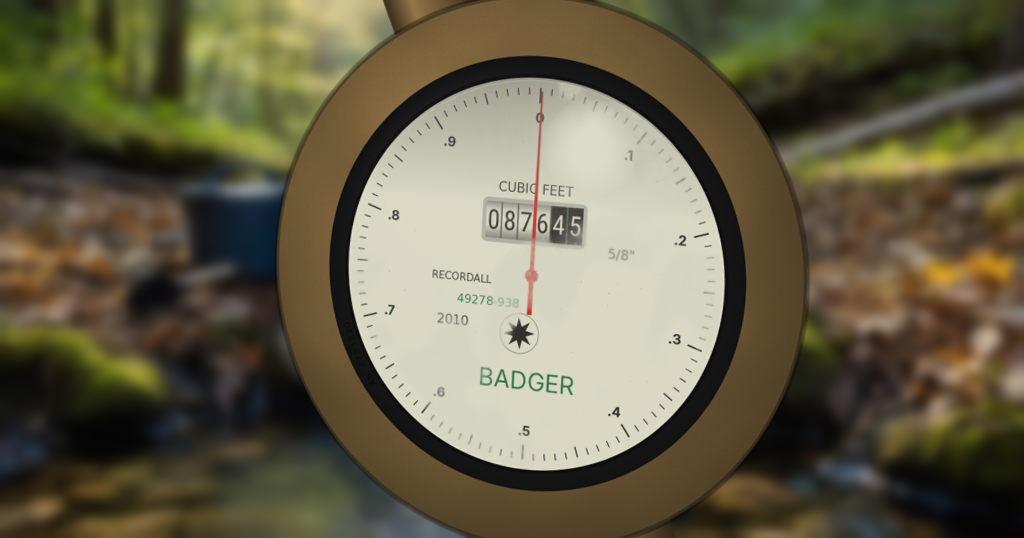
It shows 87645.00 ft³
